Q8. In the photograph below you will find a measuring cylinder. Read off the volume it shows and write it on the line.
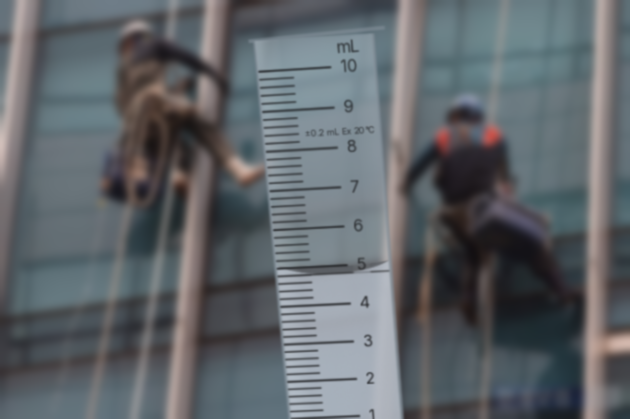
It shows 4.8 mL
